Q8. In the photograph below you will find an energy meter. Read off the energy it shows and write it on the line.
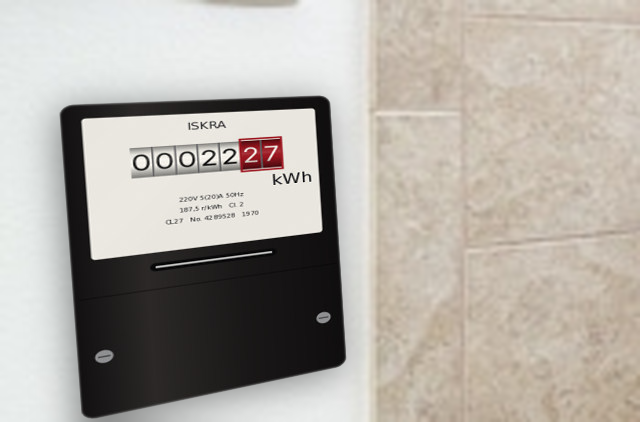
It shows 22.27 kWh
